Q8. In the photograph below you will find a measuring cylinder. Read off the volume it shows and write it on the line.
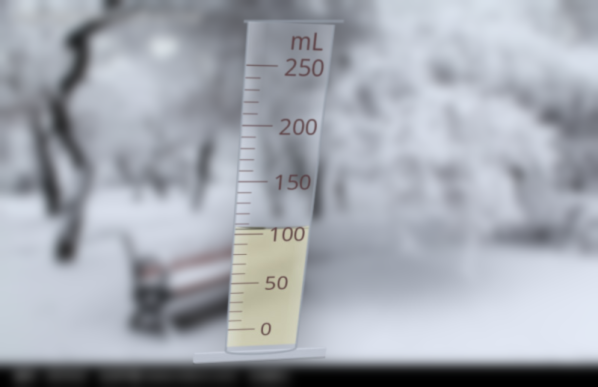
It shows 105 mL
